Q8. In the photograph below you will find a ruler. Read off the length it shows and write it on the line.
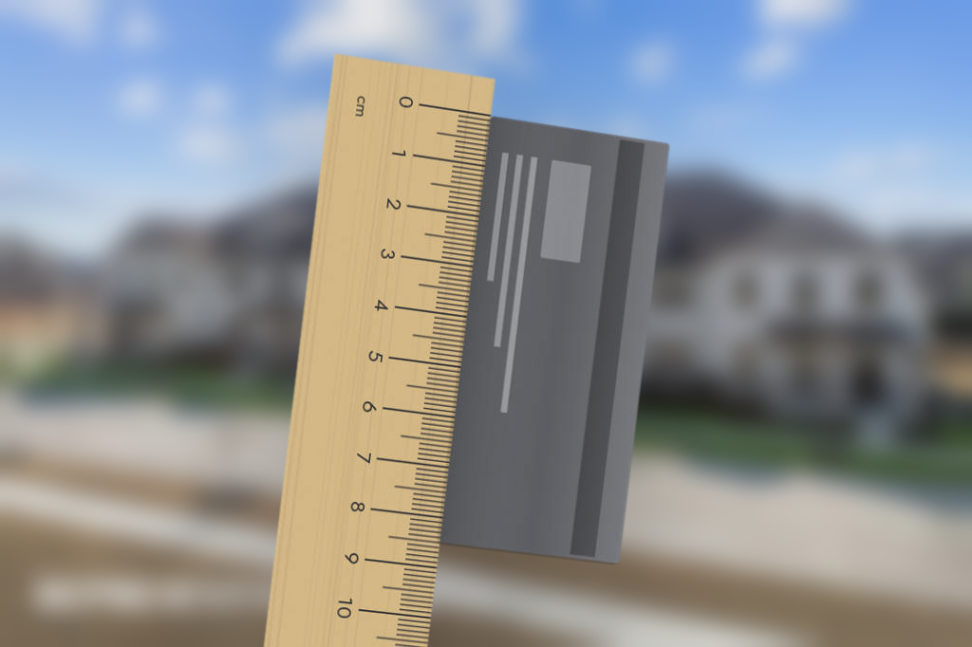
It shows 8.5 cm
